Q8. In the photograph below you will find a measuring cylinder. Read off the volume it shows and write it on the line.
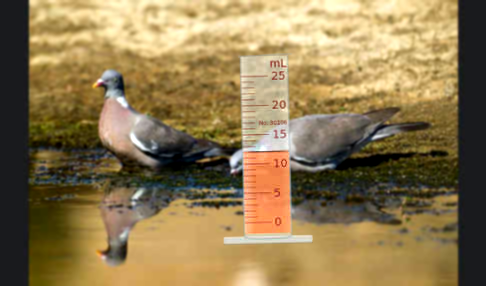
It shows 12 mL
